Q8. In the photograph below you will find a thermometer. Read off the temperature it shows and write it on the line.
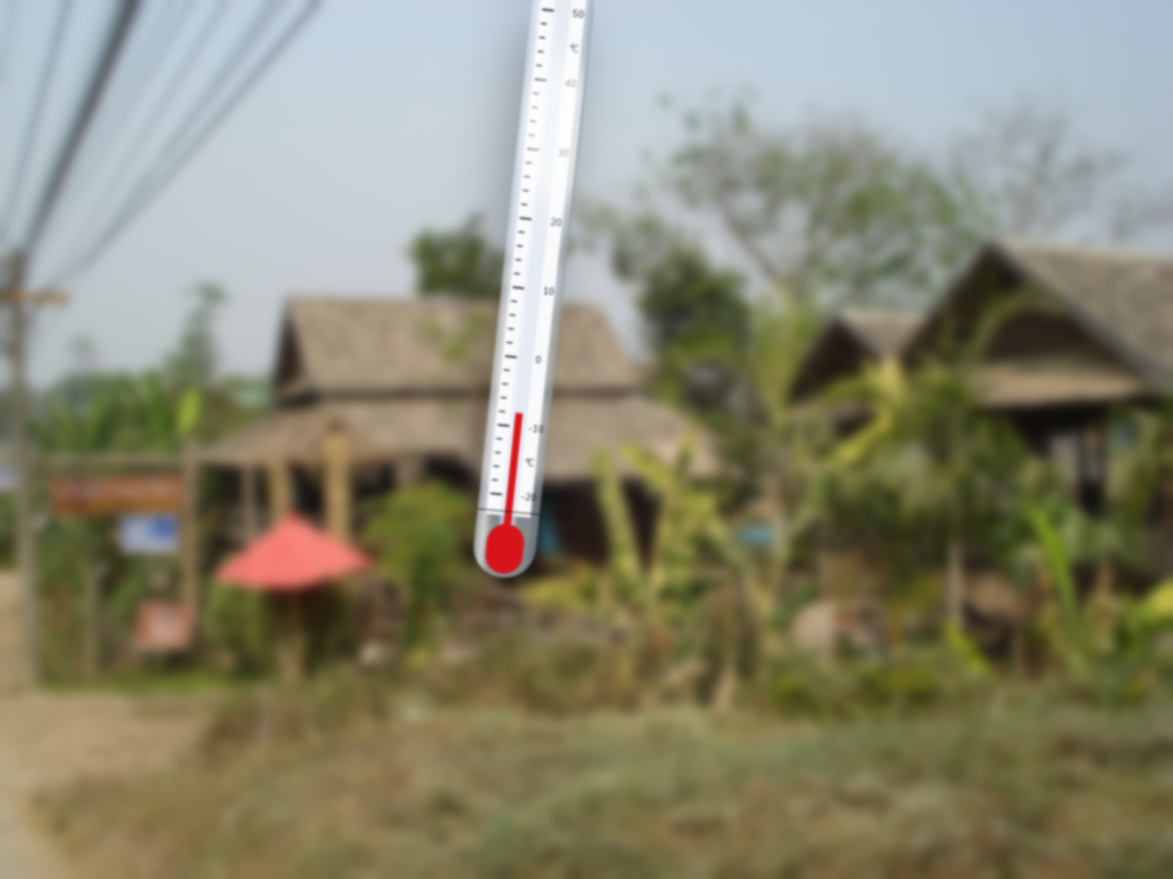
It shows -8 °C
